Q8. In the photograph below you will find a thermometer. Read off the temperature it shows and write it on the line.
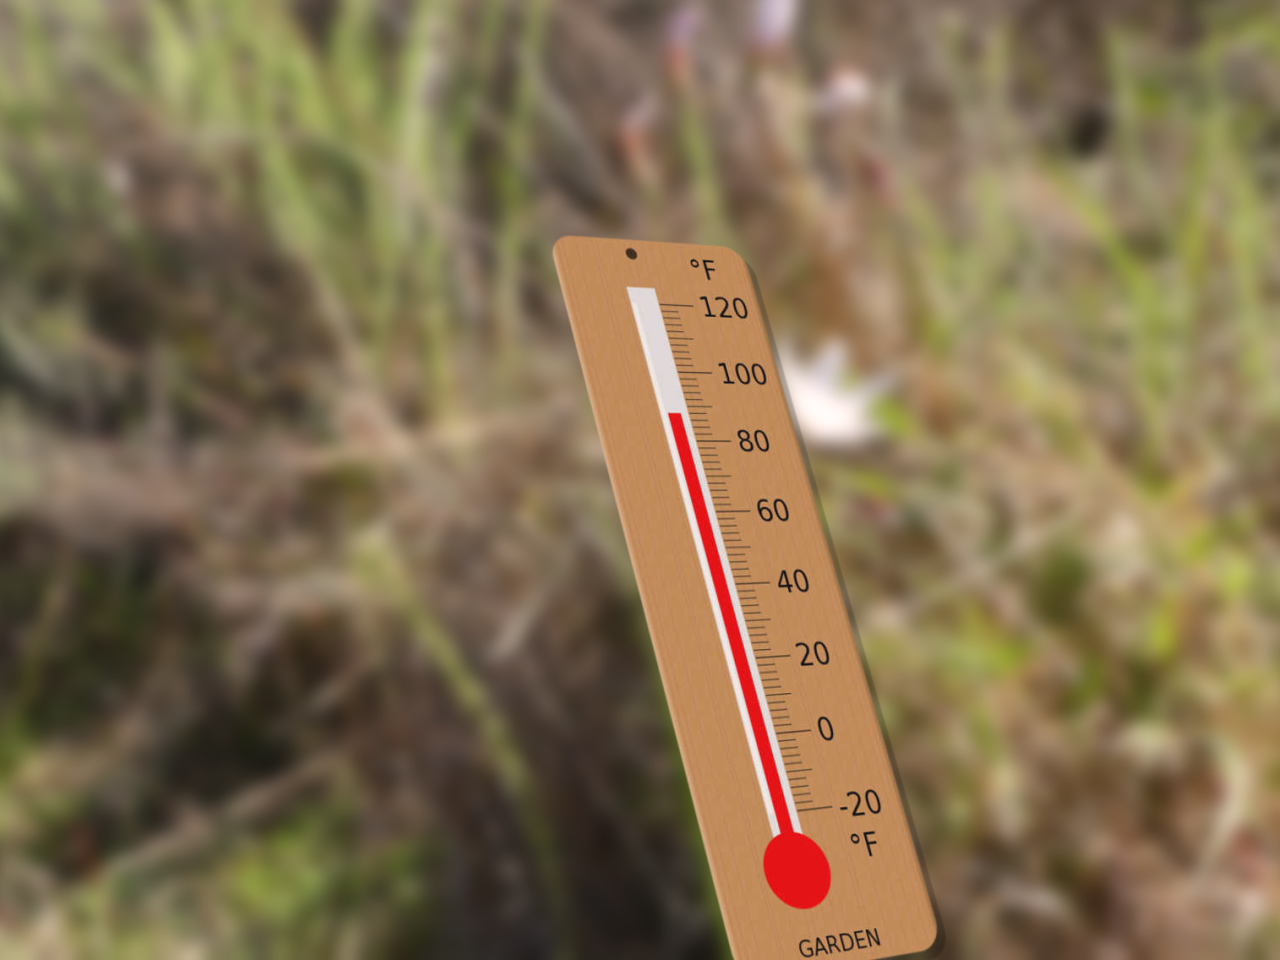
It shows 88 °F
